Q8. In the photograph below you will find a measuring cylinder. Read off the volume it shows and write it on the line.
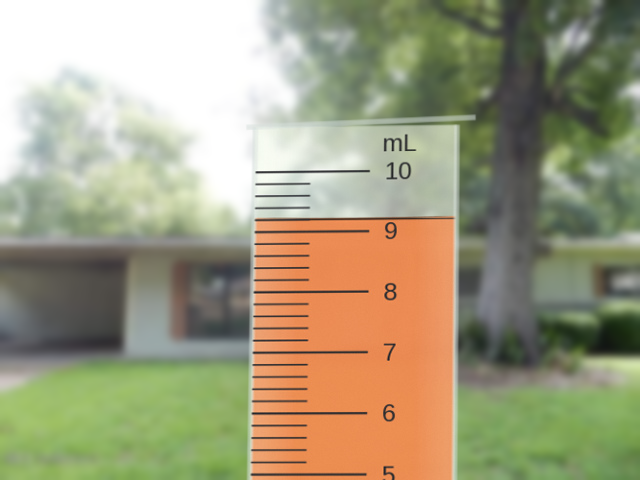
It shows 9.2 mL
